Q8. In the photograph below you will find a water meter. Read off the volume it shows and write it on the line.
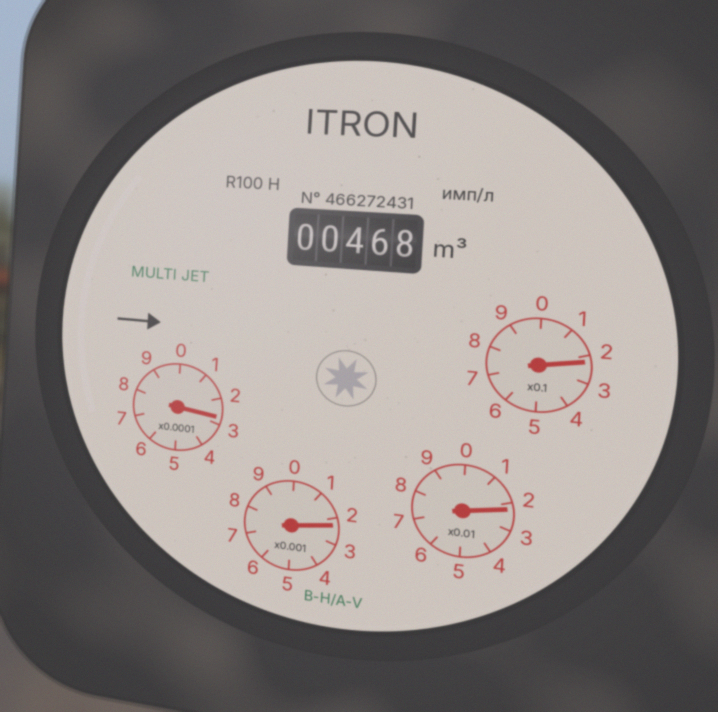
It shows 468.2222 m³
